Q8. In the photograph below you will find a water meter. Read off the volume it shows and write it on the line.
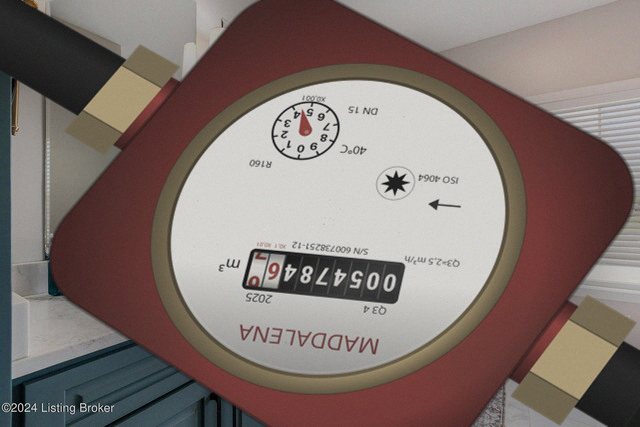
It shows 54784.664 m³
